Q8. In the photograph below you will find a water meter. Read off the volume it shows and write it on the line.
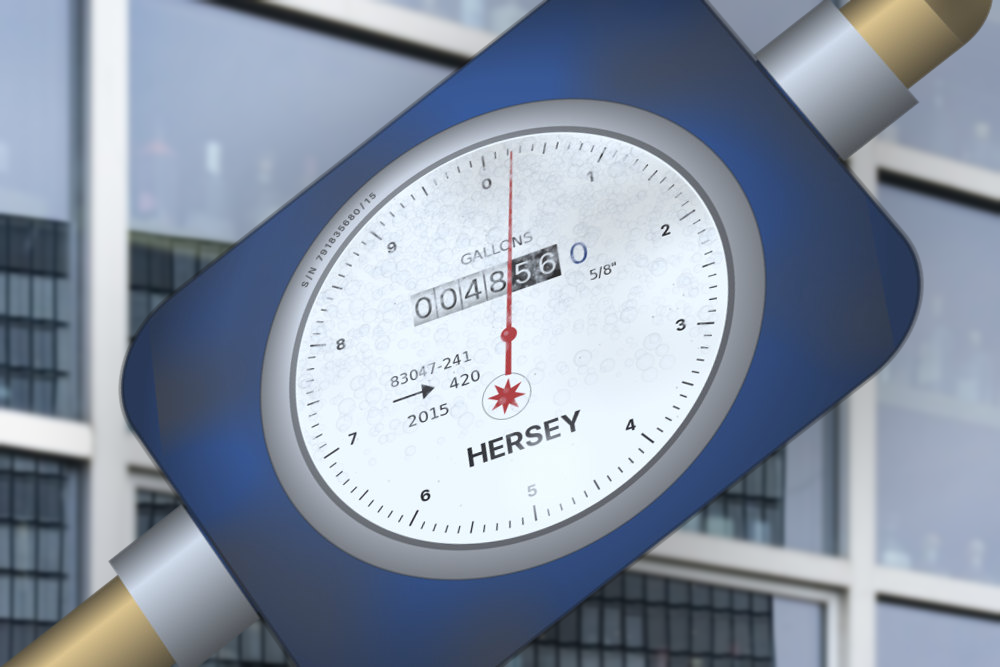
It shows 48560.2 gal
